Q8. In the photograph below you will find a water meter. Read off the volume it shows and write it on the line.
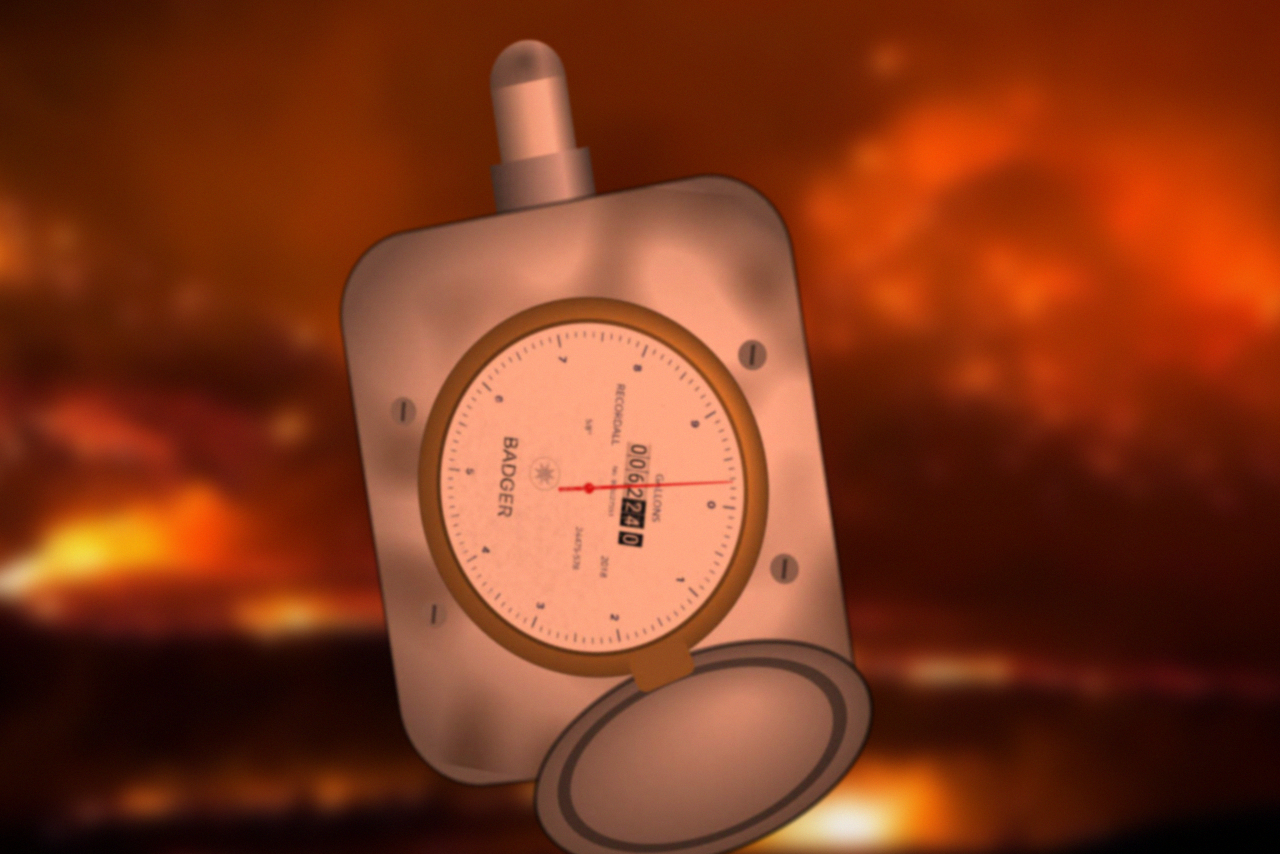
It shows 62239.7 gal
